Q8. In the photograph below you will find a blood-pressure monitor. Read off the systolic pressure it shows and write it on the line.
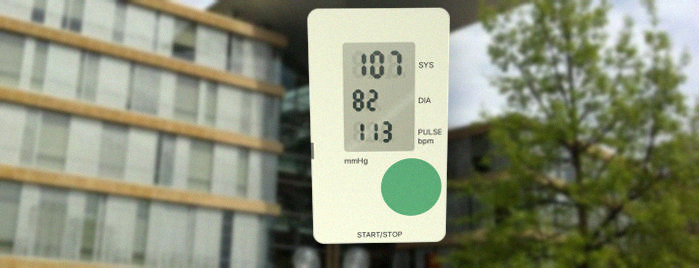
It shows 107 mmHg
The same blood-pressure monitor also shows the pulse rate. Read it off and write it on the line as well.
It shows 113 bpm
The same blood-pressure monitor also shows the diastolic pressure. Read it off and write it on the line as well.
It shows 82 mmHg
